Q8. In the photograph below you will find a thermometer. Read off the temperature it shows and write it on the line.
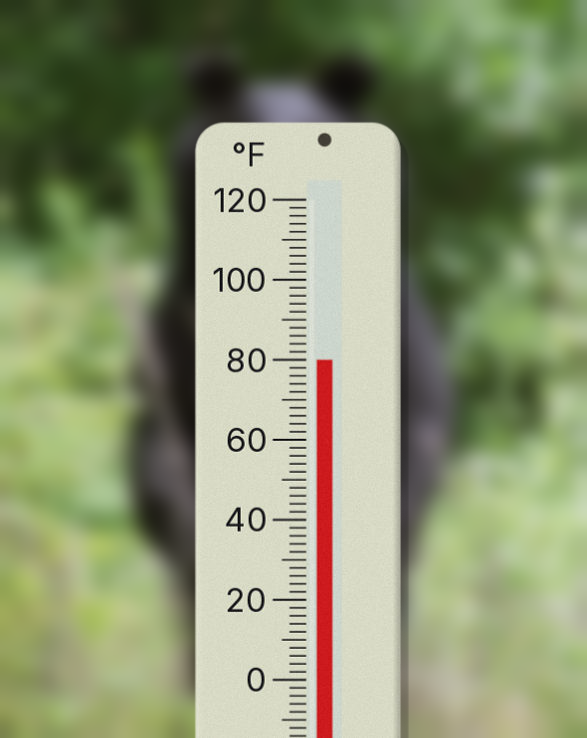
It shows 80 °F
